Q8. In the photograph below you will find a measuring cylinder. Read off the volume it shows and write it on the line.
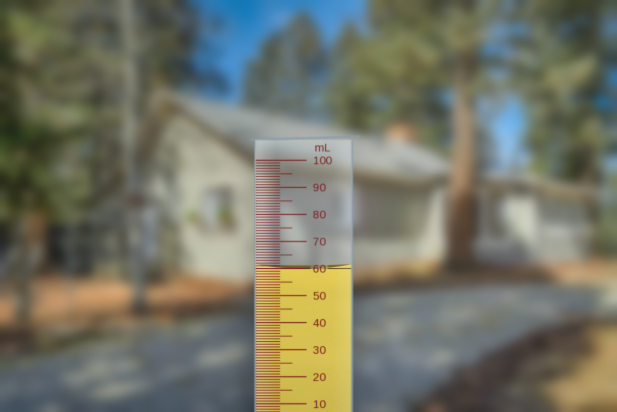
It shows 60 mL
